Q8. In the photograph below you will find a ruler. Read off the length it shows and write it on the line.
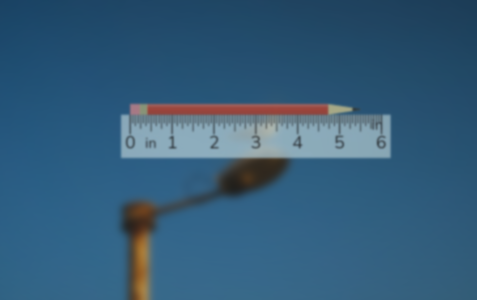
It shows 5.5 in
